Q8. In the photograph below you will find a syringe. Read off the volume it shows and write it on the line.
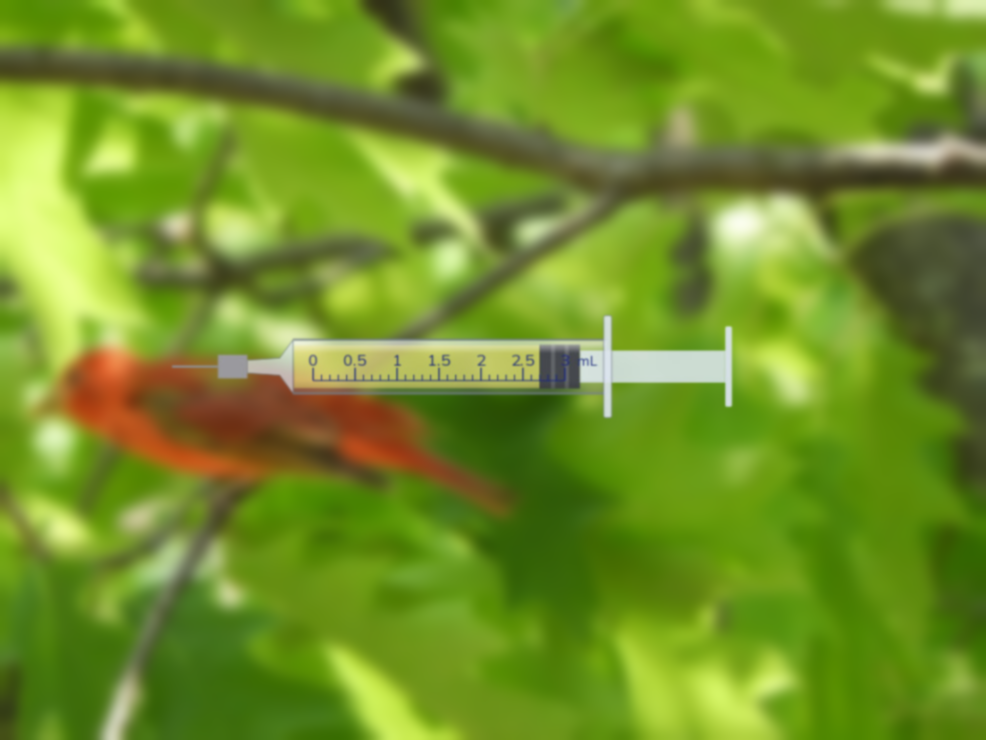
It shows 2.7 mL
